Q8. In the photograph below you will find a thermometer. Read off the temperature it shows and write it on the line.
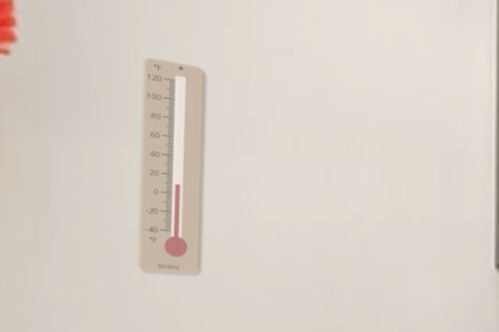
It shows 10 °F
